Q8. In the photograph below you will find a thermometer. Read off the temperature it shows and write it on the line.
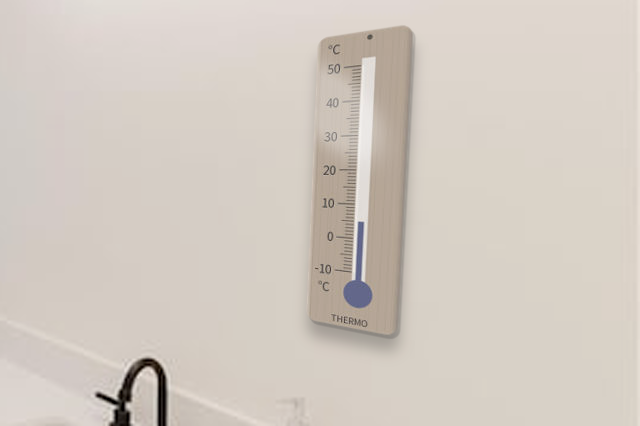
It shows 5 °C
